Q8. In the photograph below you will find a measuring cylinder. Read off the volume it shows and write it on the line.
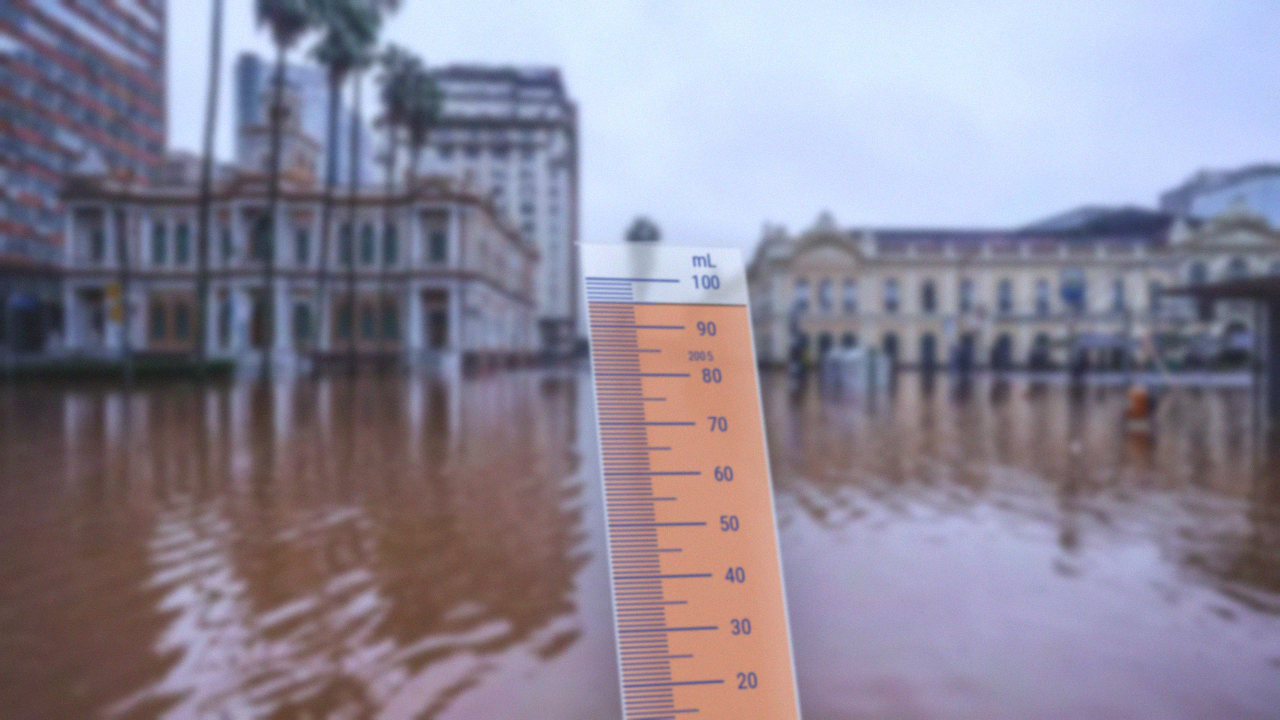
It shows 95 mL
